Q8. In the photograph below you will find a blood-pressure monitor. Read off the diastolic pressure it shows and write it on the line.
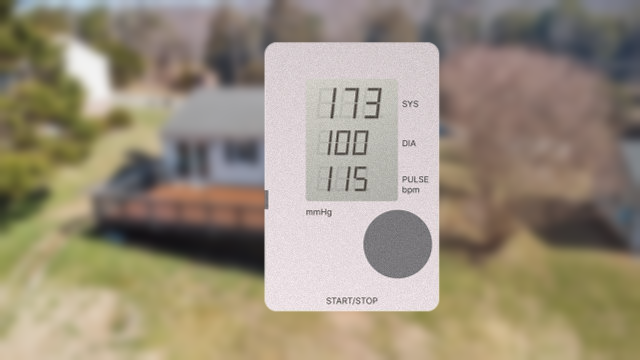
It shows 100 mmHg
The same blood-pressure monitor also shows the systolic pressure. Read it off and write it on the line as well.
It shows 173 mmHg
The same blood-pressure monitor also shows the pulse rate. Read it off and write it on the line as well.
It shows 115 bpm
